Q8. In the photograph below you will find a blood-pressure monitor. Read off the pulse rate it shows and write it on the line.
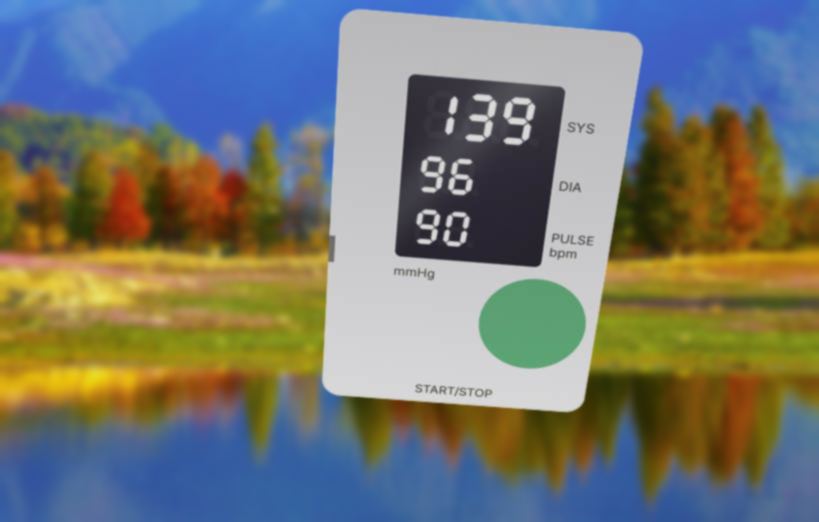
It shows 90 bpm
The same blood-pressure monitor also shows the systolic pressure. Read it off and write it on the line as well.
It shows 139 mmHg
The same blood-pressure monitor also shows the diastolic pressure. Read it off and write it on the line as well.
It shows 96 mmHg
